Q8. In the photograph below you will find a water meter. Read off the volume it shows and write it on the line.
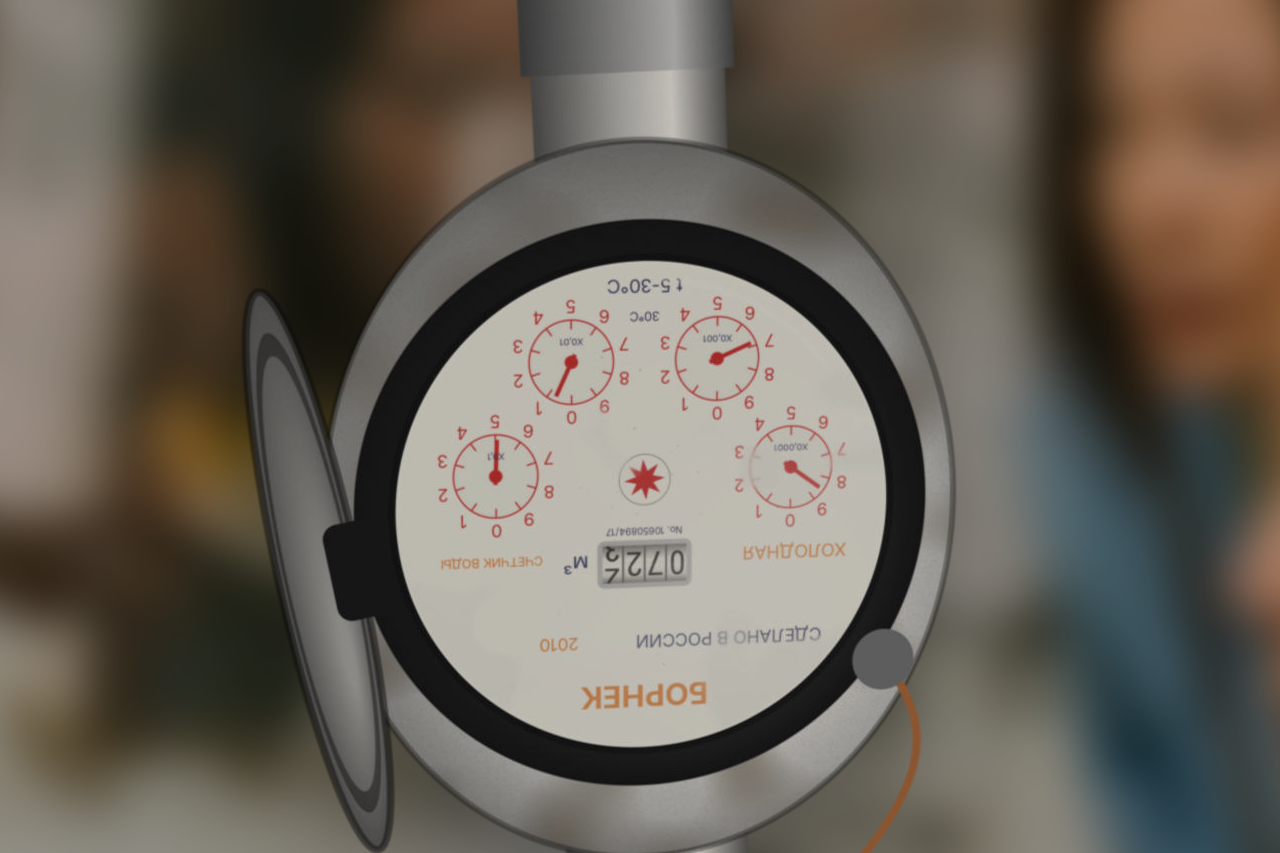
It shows 722.5068 m³
